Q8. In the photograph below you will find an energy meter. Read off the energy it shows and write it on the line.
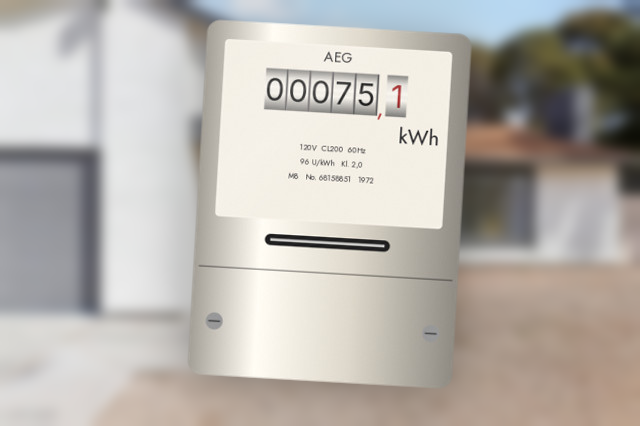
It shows 75.1 kWh
